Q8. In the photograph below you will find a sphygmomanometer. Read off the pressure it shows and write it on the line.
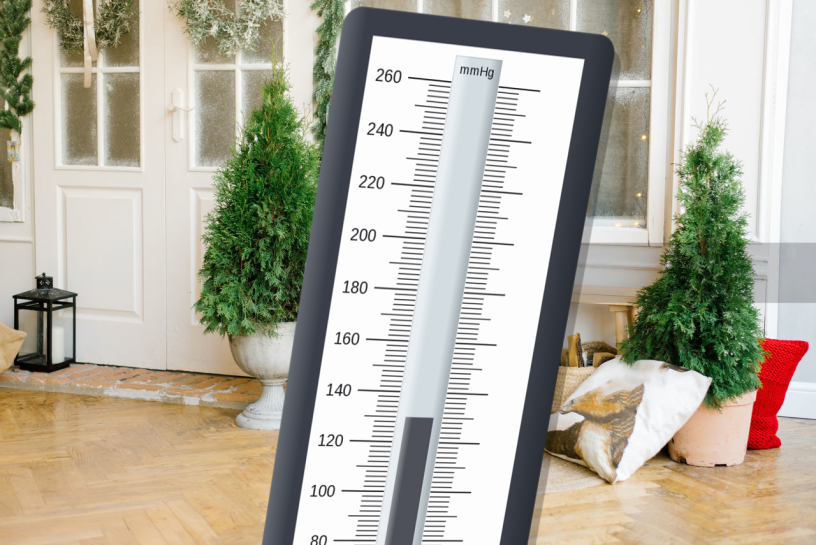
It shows 130 mmHg
